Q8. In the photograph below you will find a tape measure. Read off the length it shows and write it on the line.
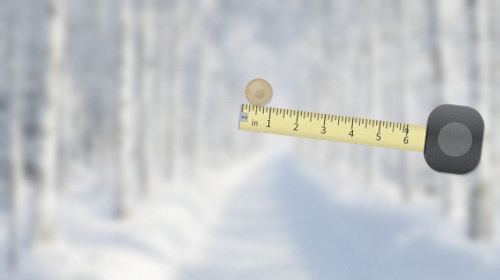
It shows 1 in
